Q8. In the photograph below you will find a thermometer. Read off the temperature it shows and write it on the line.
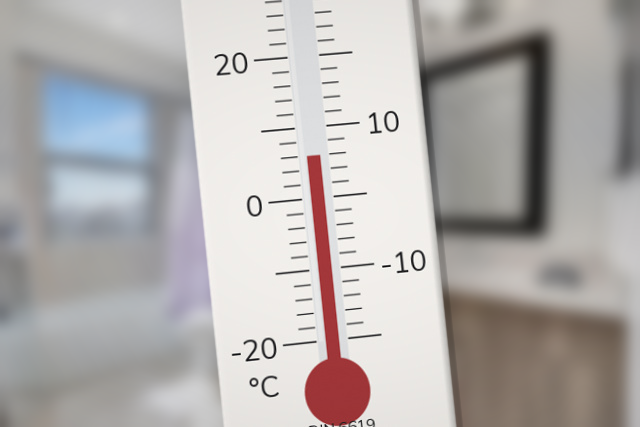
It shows 6 °C
